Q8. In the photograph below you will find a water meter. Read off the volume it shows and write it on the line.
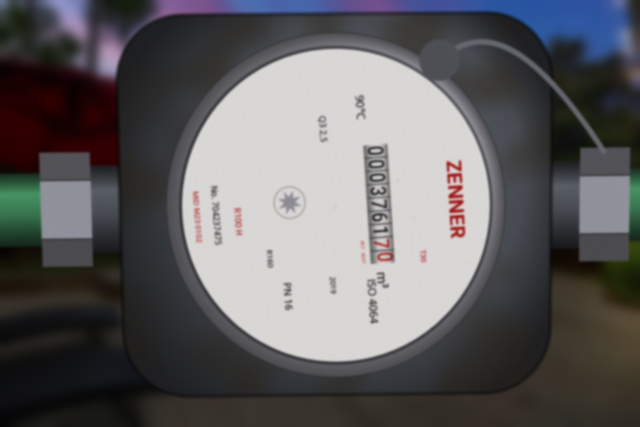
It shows 3761.70 m³
